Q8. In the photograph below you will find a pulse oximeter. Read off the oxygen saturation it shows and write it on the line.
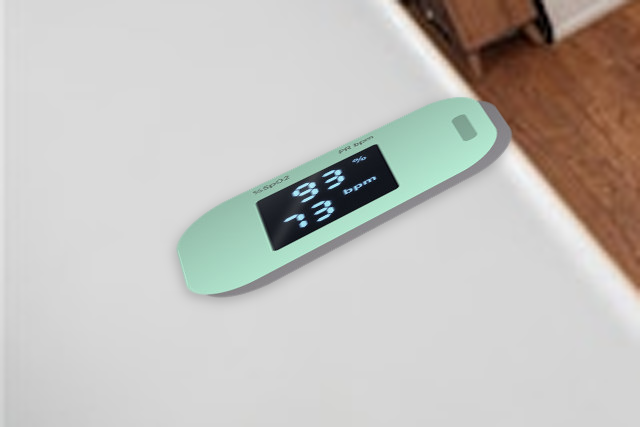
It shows 93 %
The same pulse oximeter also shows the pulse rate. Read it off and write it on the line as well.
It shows 73 bpm
